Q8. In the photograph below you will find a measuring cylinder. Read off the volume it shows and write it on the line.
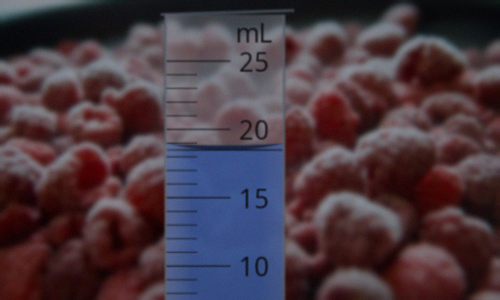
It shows 18.5 mL
